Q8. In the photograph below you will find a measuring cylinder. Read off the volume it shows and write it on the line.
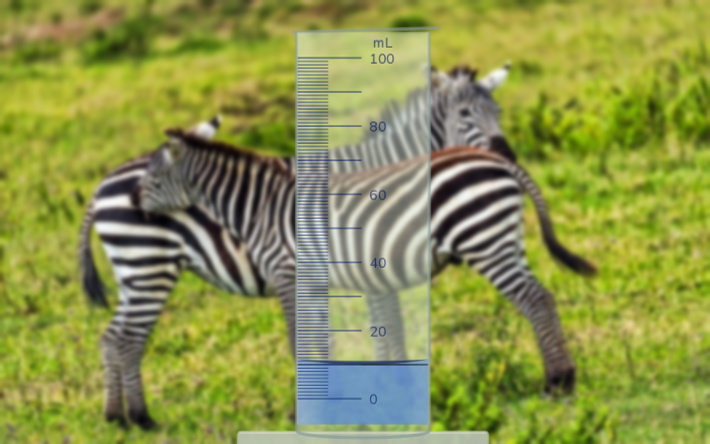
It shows 10 mL
